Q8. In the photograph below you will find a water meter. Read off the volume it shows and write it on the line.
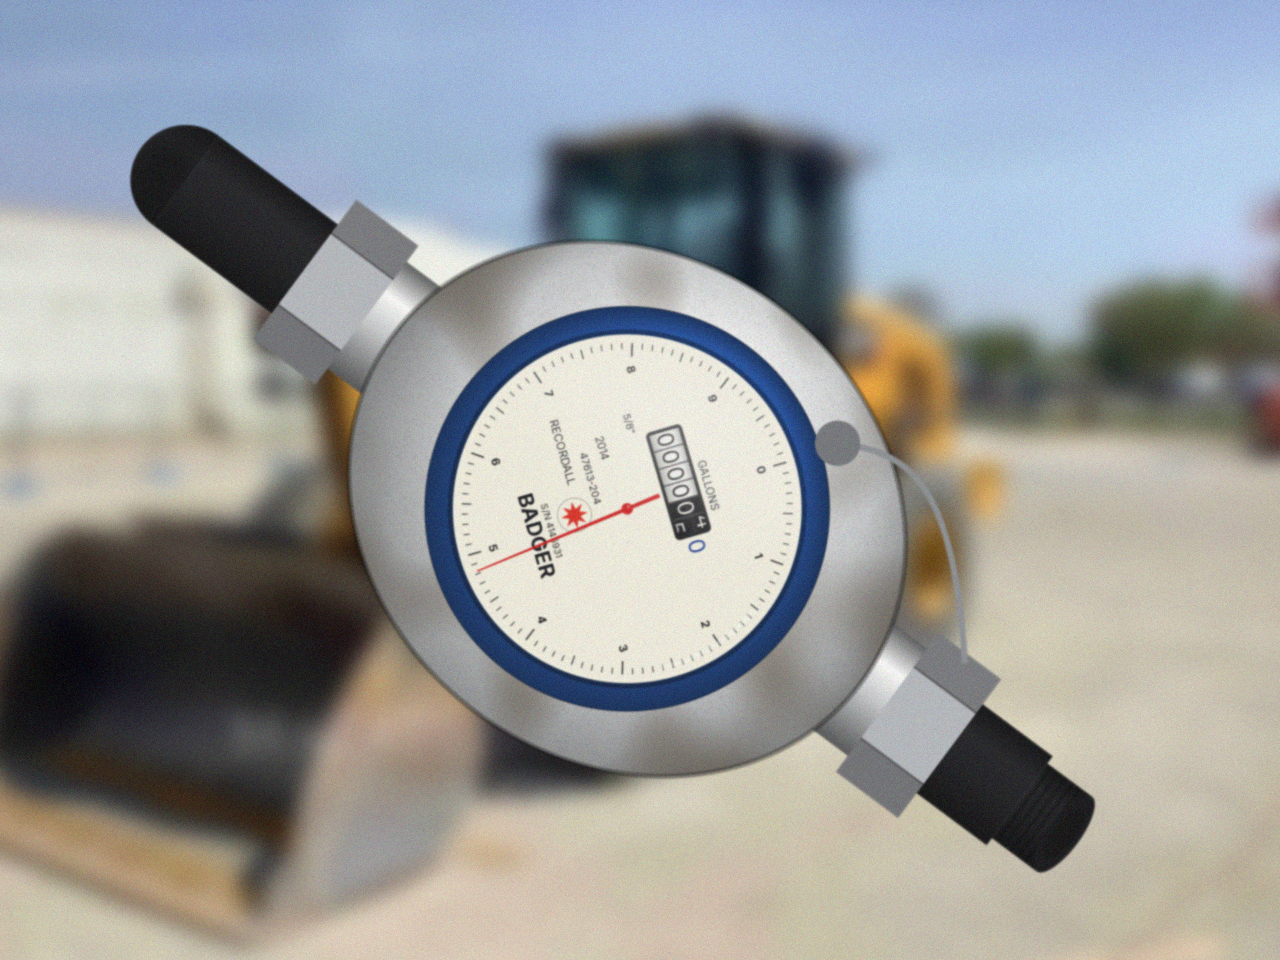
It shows 44.8 gal
